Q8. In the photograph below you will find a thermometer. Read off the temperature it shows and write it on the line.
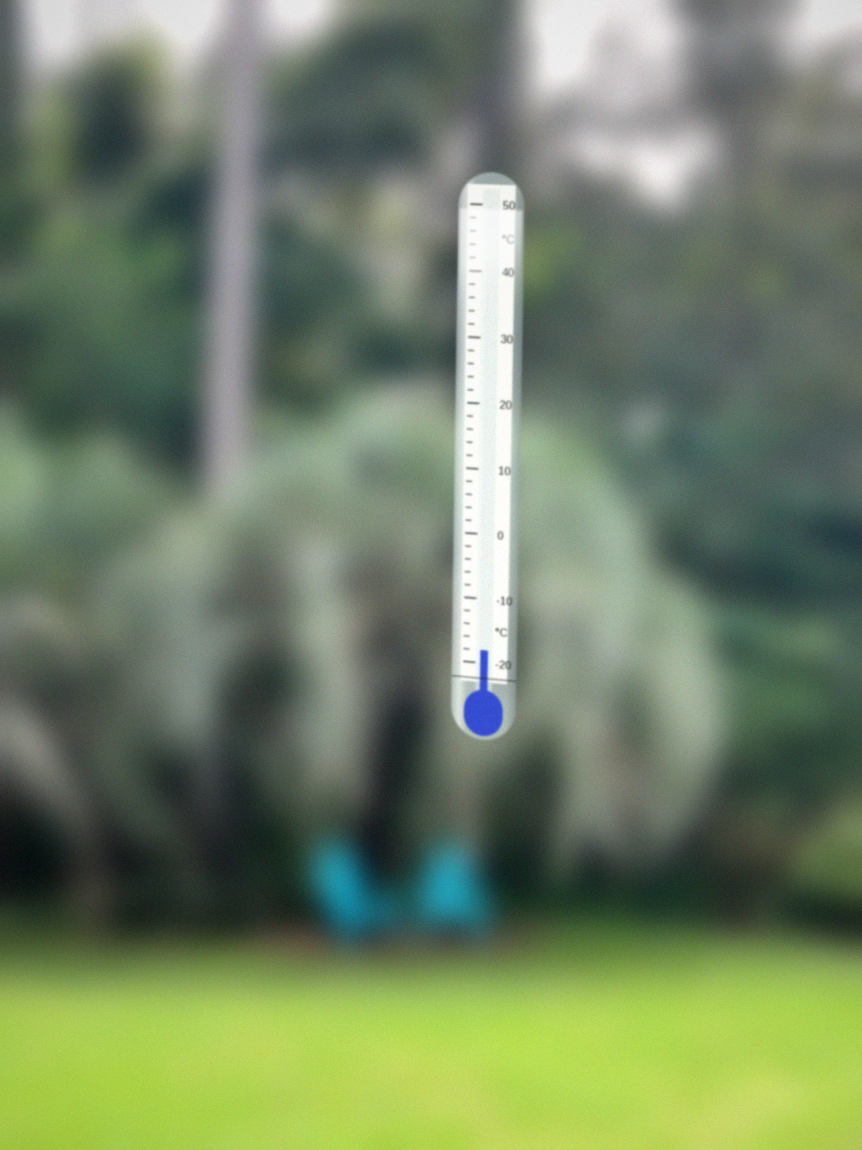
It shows -18 °C
